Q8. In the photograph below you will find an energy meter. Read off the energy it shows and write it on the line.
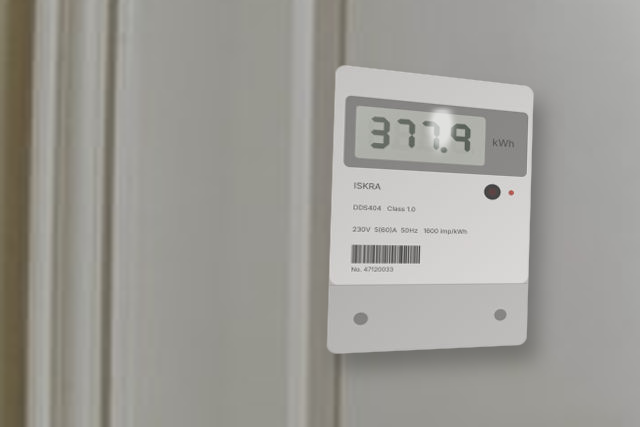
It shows 377.9 kWh
